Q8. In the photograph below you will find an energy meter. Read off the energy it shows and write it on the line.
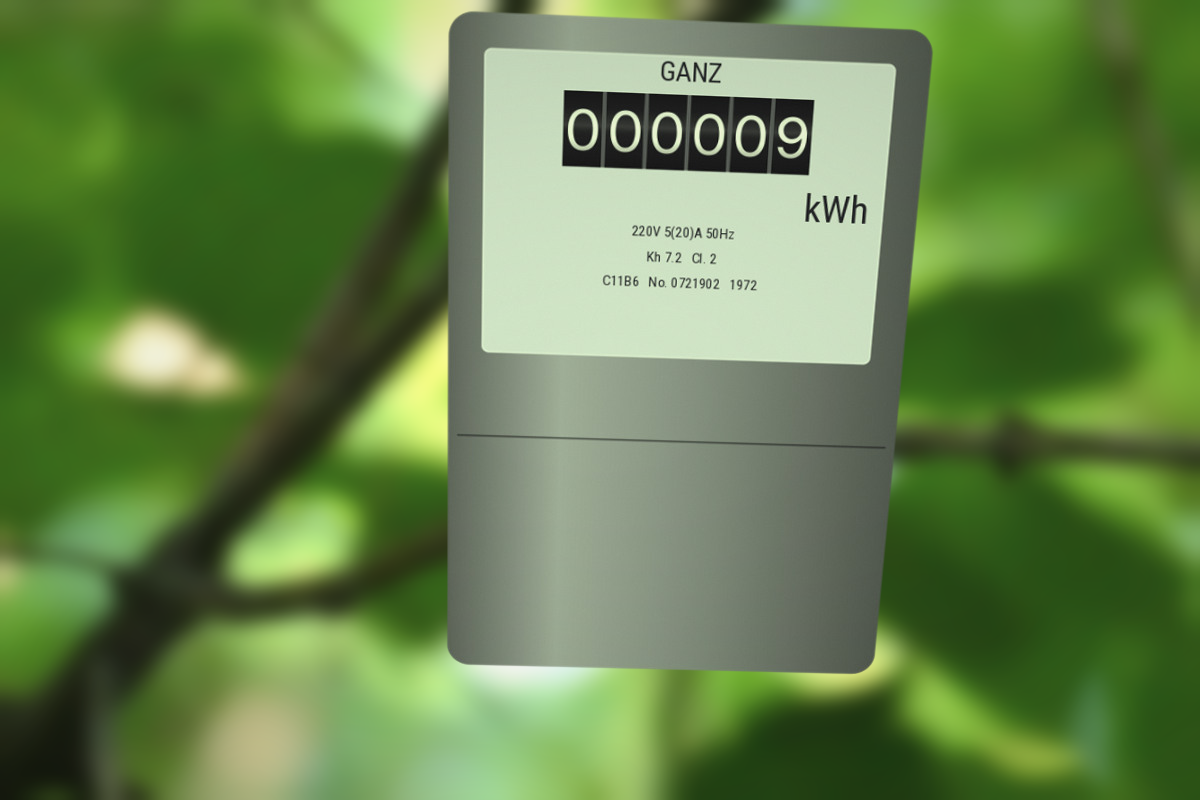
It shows 9 kWh
